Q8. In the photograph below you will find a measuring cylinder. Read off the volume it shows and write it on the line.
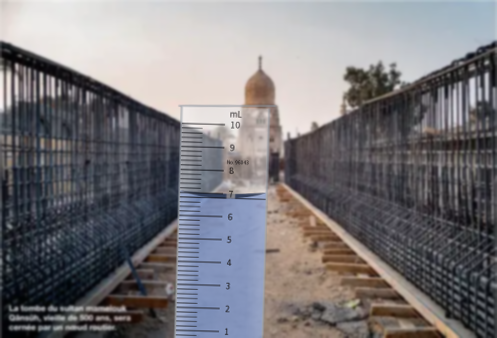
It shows 6.8 mL
